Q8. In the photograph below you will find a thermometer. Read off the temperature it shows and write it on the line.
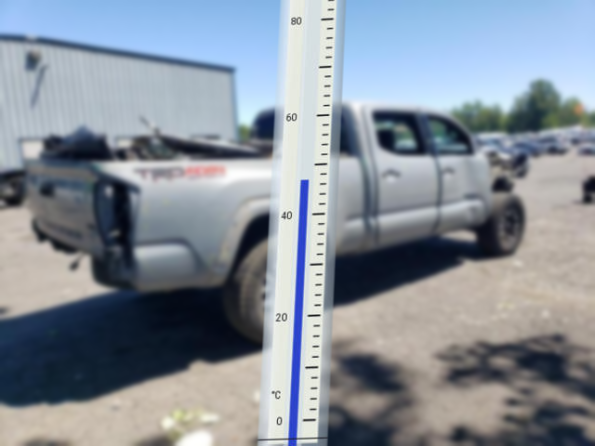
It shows 47 °C
